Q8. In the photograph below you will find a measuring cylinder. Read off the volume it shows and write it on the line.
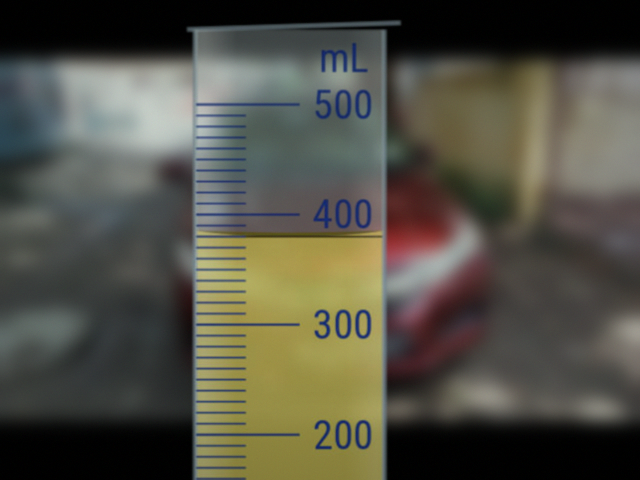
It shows 380 mL
